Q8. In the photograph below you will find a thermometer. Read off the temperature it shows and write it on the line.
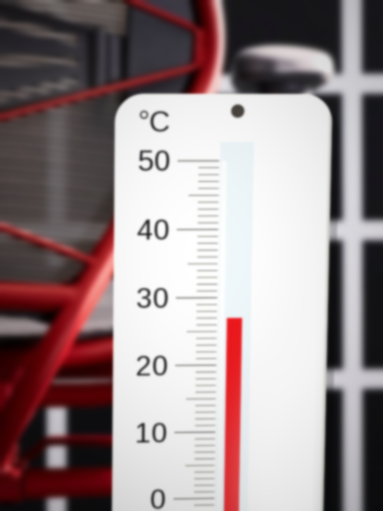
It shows 27 °C
